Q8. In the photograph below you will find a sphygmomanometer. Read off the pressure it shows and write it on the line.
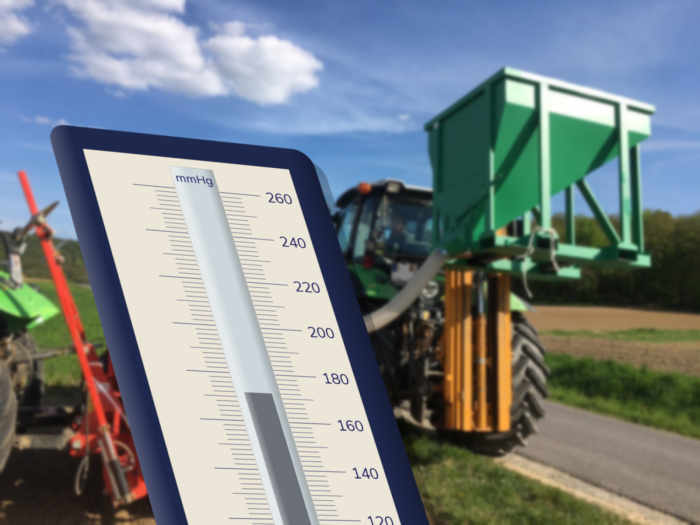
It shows 172 mmHg
